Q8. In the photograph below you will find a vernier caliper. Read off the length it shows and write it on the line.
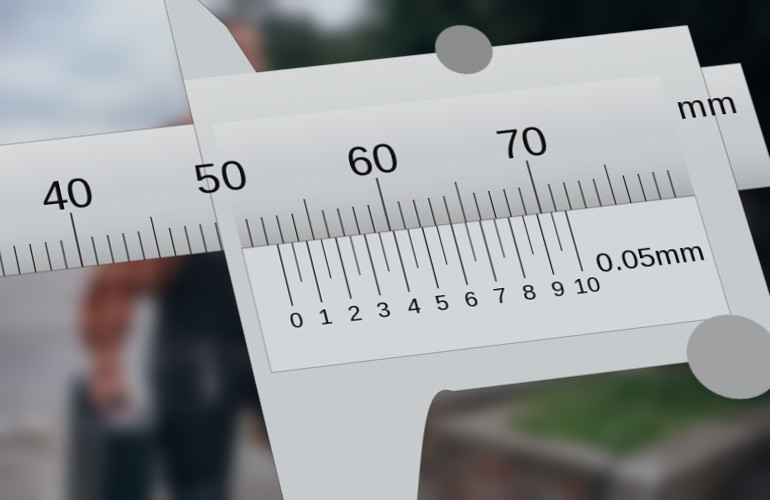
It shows 52.6 mm
